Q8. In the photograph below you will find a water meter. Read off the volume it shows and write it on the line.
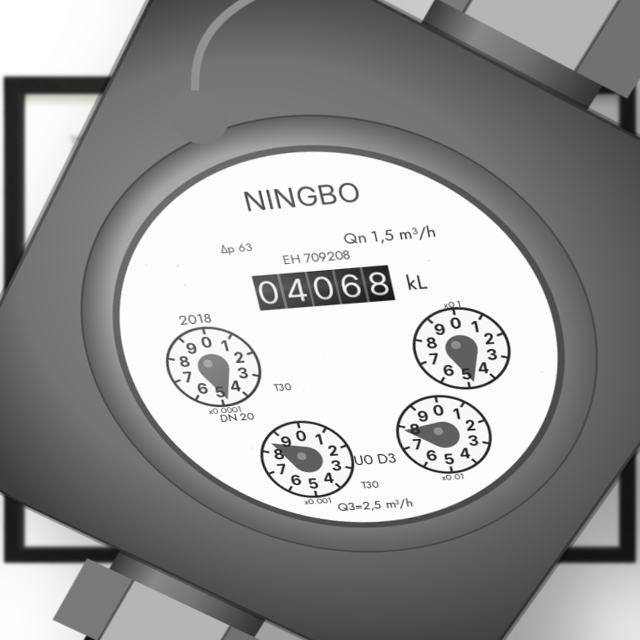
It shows 4068.4784 kL
